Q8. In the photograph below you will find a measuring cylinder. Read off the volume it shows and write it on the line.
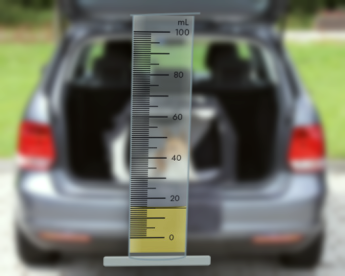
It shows 15 mL
